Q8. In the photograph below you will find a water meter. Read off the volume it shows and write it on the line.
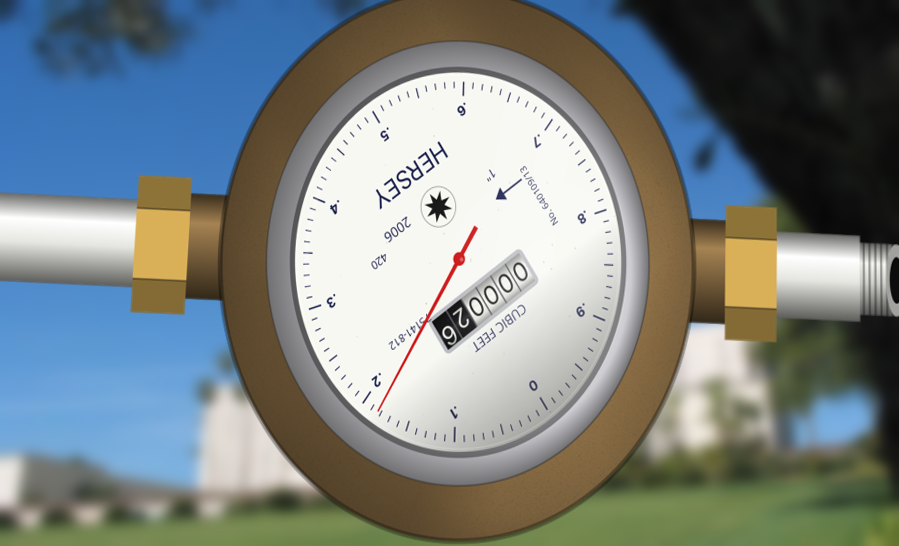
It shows 26.18 ft³
